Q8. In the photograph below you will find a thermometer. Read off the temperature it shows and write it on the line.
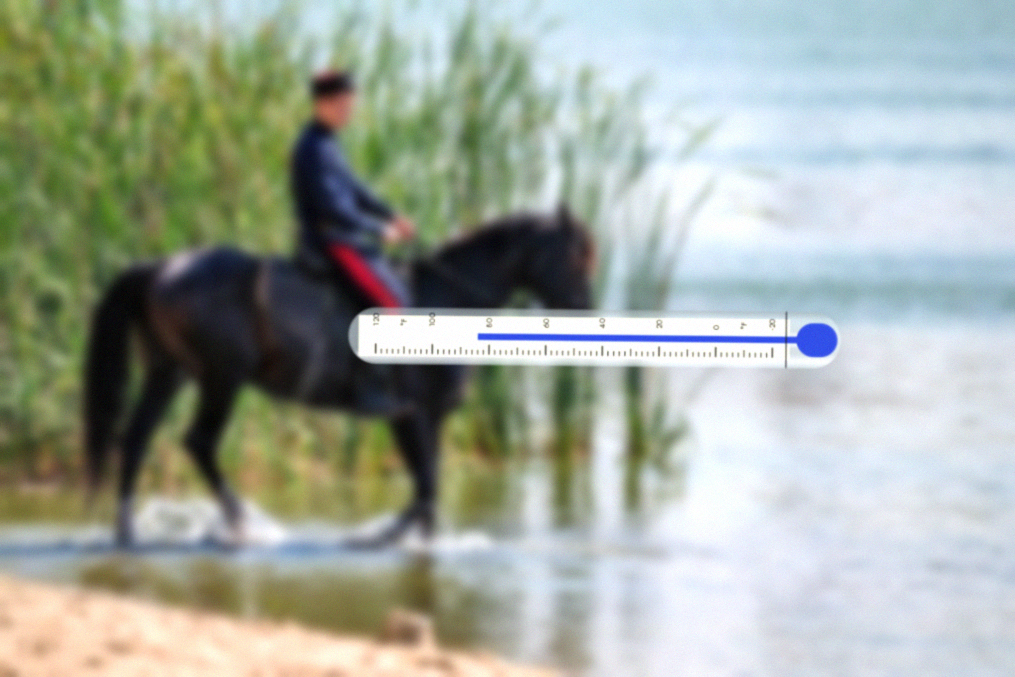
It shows 84 °F
